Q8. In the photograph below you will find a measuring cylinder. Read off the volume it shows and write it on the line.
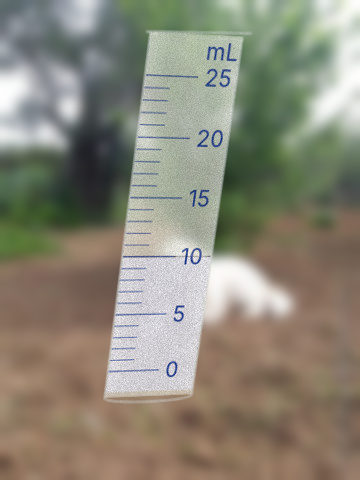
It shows 10 mL
